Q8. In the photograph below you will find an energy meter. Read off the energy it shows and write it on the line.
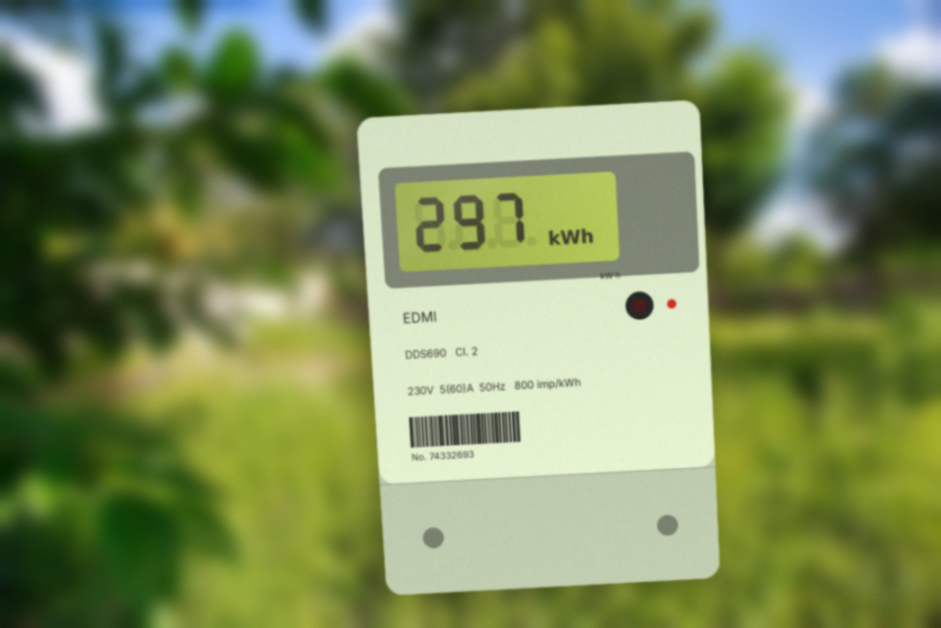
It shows 297 kWh
